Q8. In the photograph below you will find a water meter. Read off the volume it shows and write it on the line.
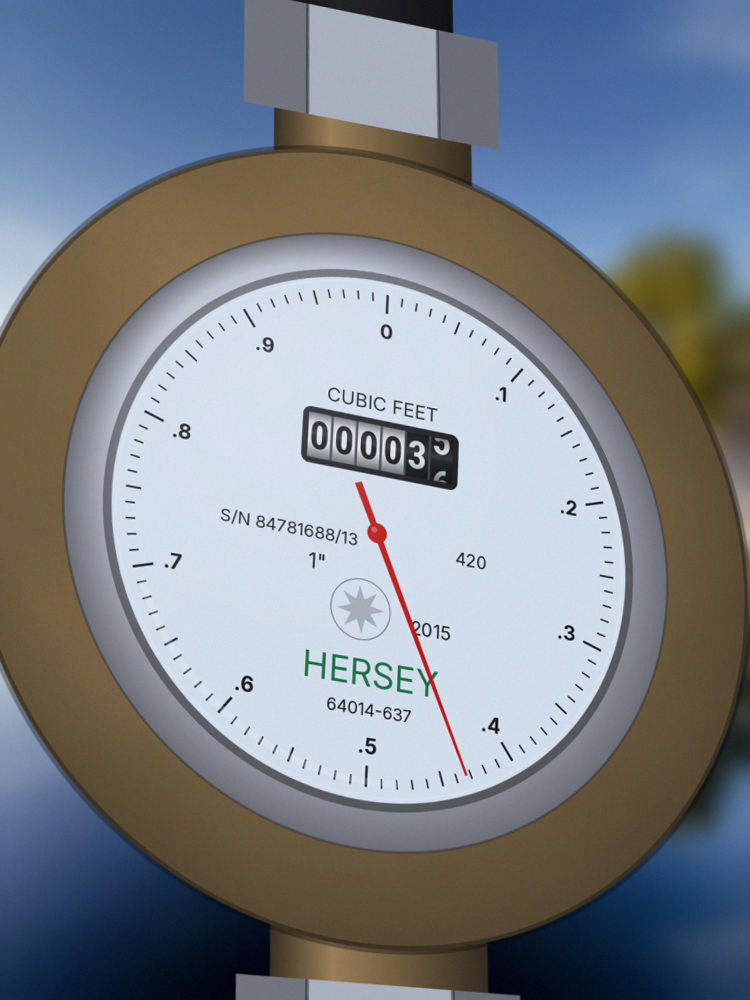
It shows 35.43 ft³
